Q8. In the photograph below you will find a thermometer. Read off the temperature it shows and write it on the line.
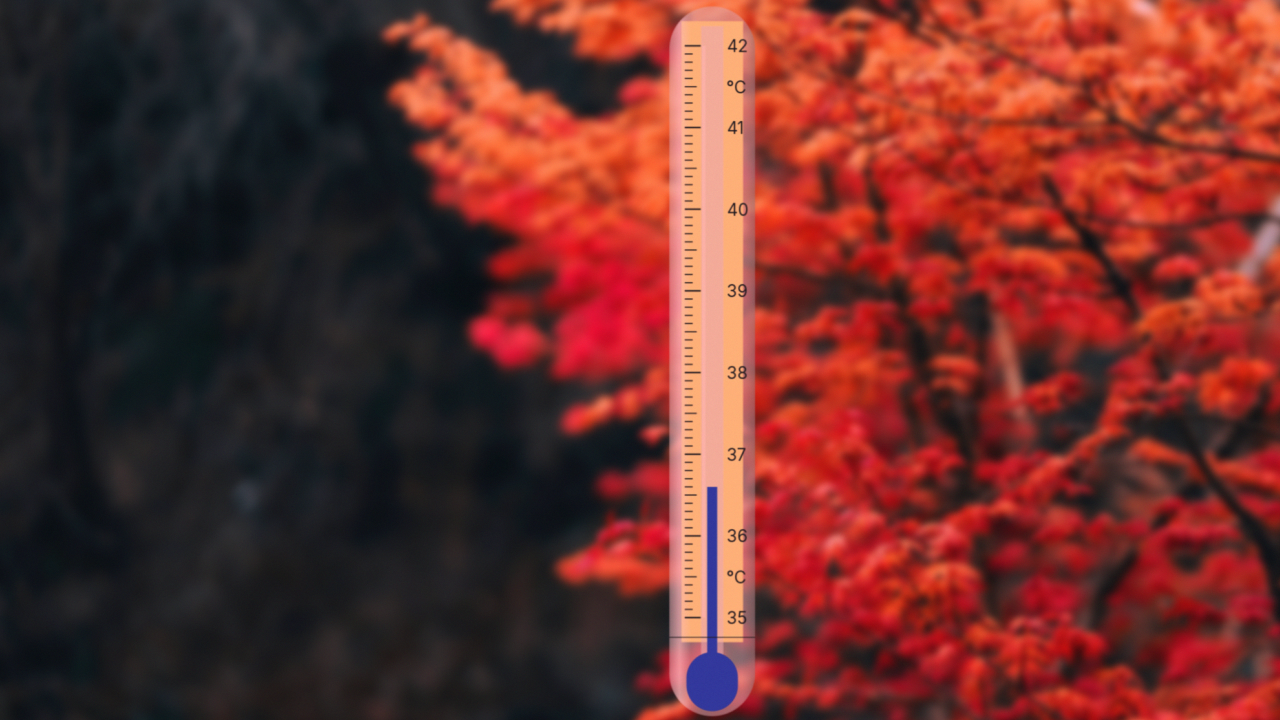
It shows 36.6 °C
